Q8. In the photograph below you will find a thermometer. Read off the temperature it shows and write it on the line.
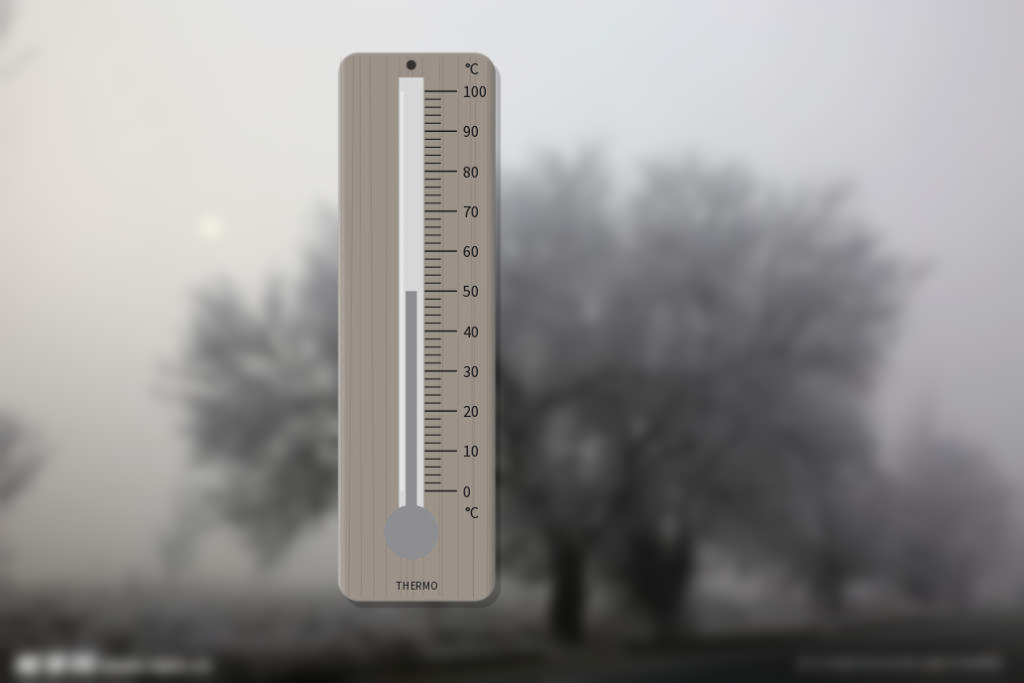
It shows 50 °C
